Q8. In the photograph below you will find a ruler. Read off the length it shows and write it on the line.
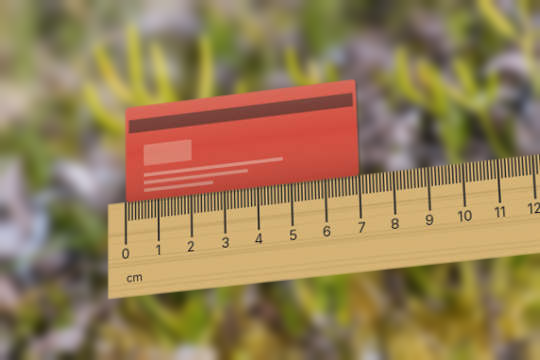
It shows 7 cm
